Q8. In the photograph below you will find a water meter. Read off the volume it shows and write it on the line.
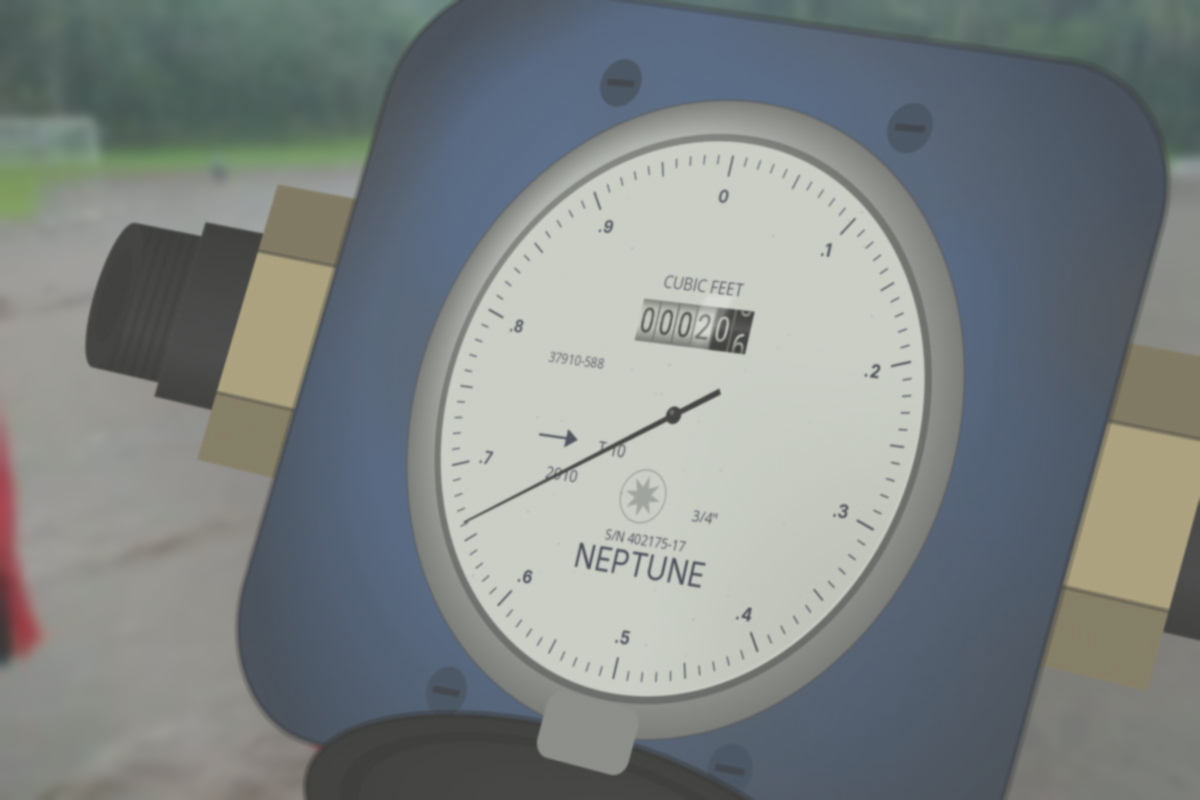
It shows 205.66 ft³
